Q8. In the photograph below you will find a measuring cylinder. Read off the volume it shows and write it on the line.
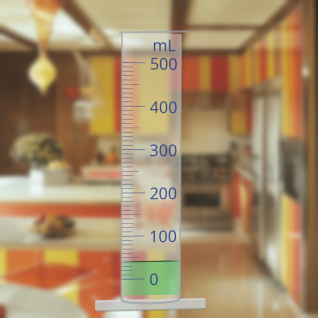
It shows 40 mL
